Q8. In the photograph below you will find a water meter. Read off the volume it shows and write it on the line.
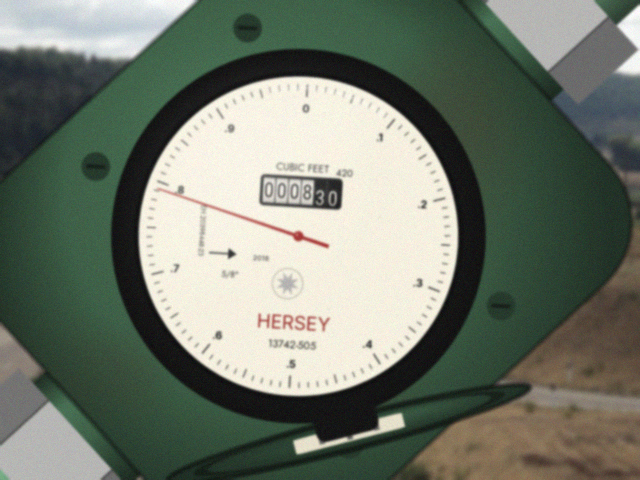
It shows 829.79 ft³
